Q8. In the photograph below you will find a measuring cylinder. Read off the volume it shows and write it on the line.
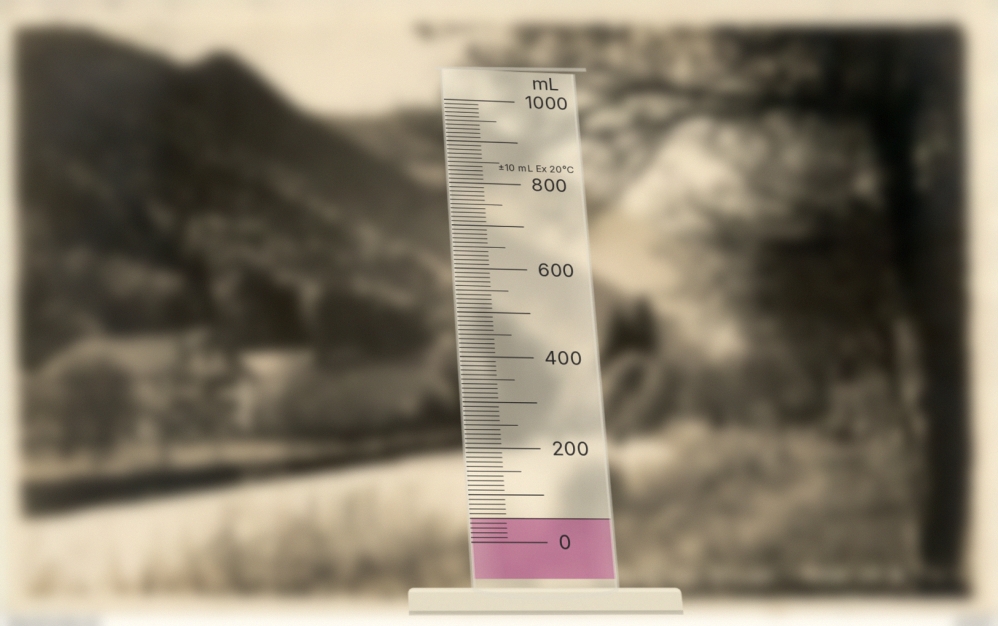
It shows 50 mL
